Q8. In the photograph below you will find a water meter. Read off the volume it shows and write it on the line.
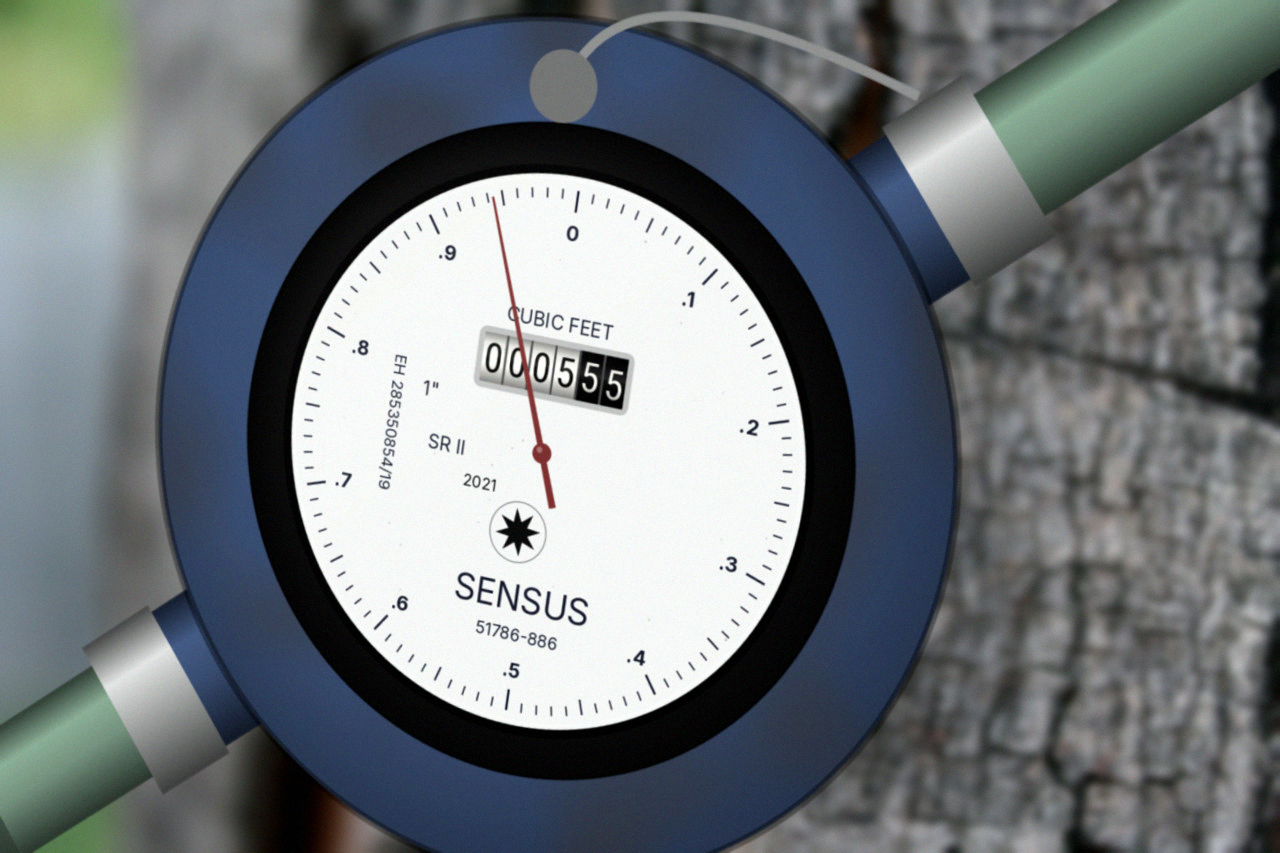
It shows 554.94 ft³
